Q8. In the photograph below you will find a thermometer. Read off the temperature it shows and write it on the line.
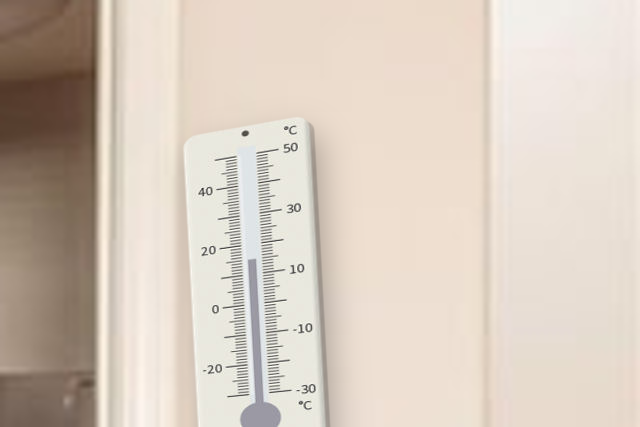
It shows 15 °C
